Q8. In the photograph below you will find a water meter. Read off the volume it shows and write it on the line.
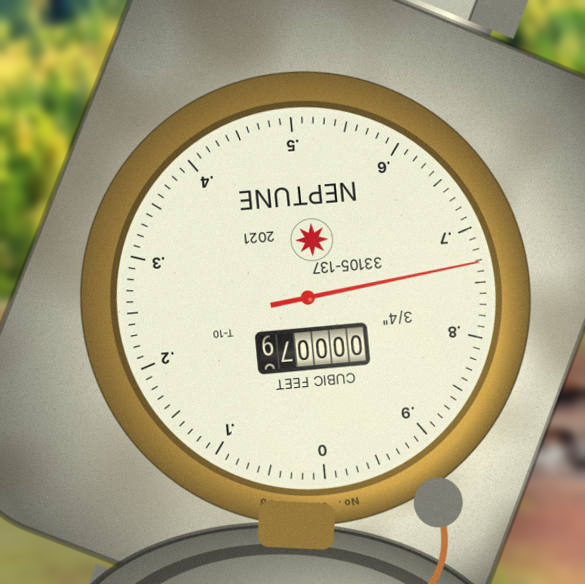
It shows 78.73 ft³
